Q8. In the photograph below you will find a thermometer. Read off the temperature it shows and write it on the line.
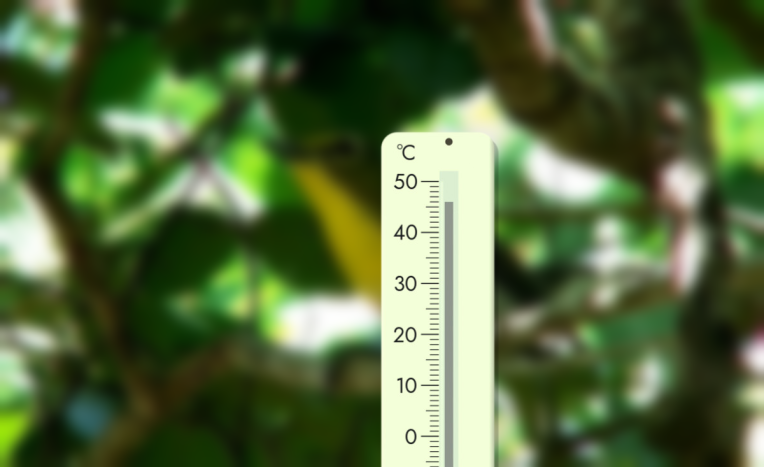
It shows 46 °C
